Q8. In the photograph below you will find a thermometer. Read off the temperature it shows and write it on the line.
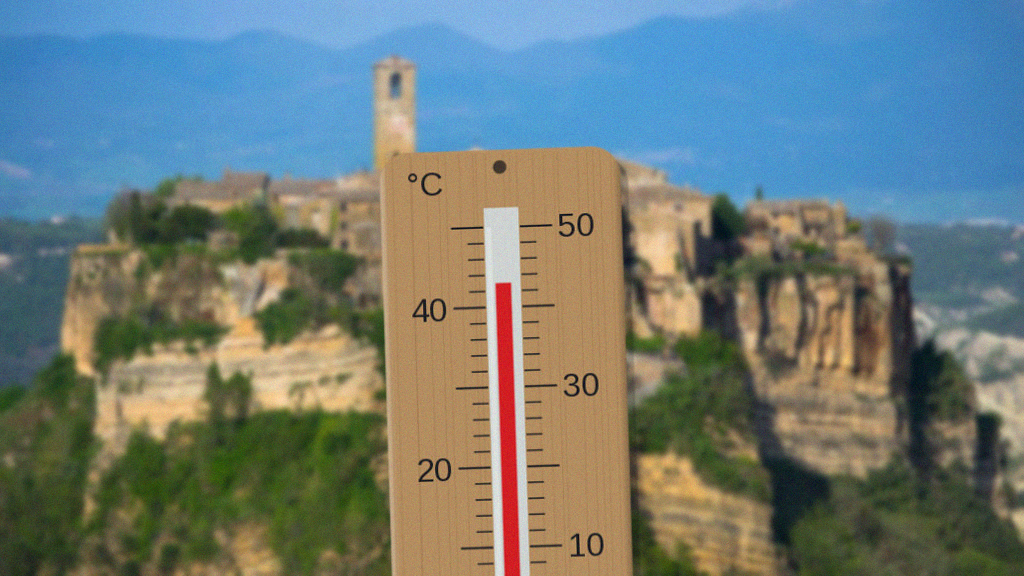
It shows 43 °C
